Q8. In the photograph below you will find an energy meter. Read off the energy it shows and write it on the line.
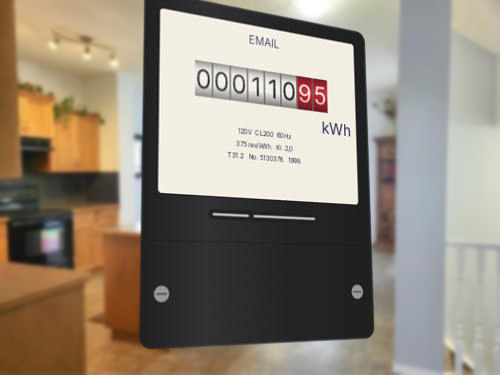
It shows 110.95 kWh
